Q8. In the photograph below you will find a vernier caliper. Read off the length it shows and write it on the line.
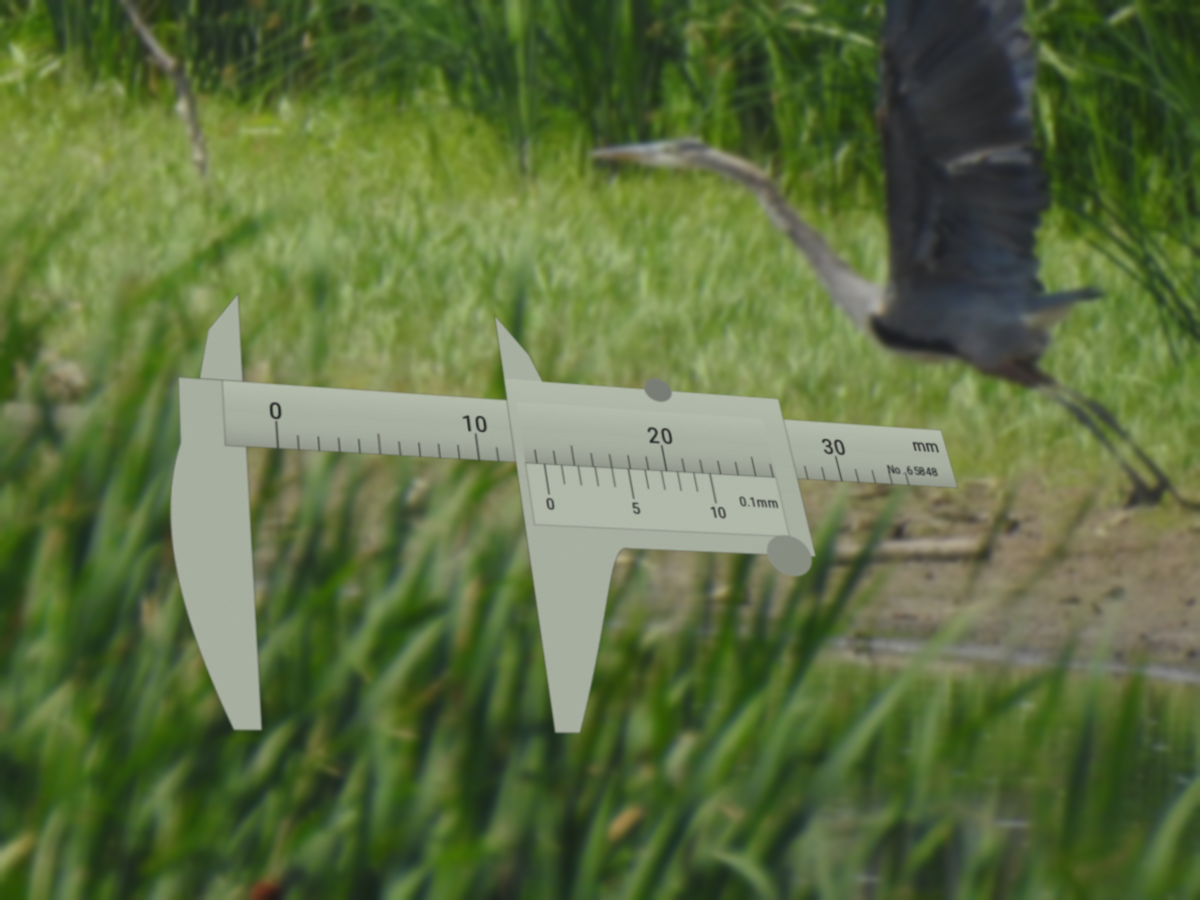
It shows 13.4 mm
